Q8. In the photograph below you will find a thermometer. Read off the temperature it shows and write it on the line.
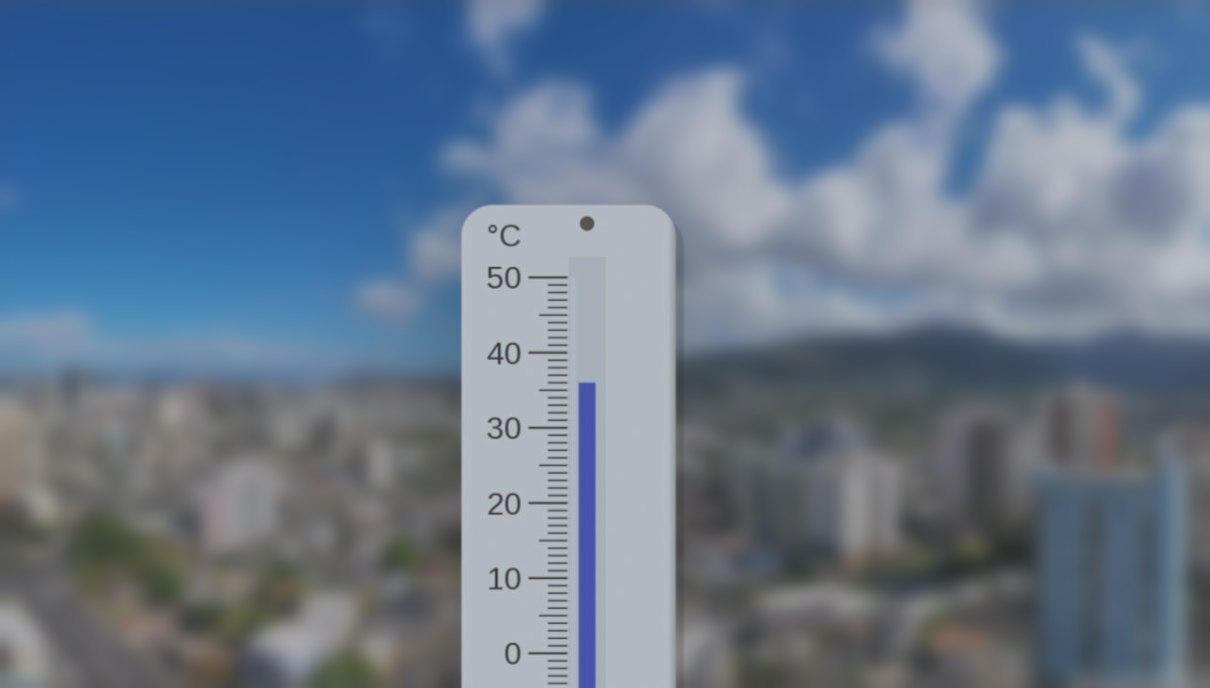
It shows 36 °C
